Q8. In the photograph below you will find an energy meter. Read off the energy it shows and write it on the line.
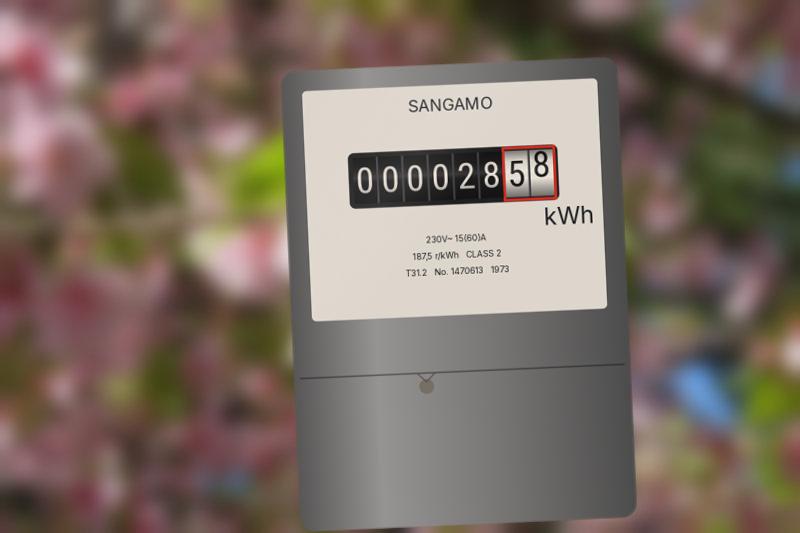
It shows 28.58 kWh
